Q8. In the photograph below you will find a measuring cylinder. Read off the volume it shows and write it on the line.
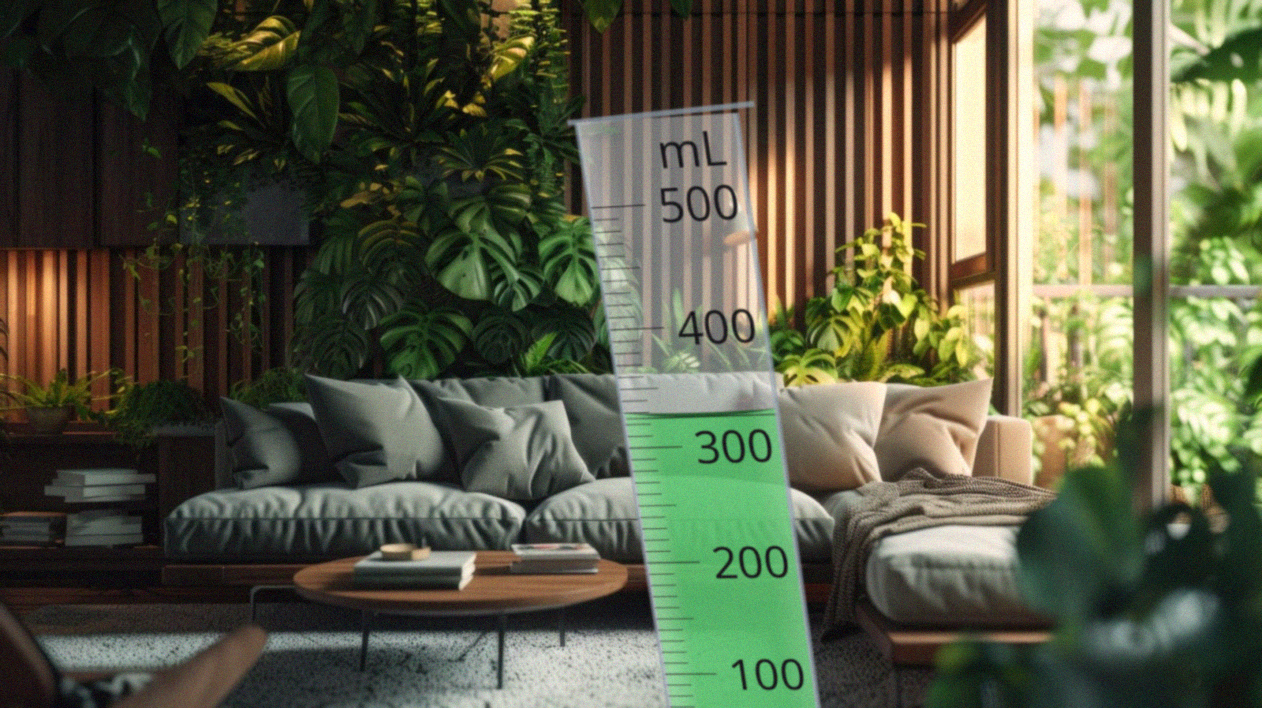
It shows 325 mL
